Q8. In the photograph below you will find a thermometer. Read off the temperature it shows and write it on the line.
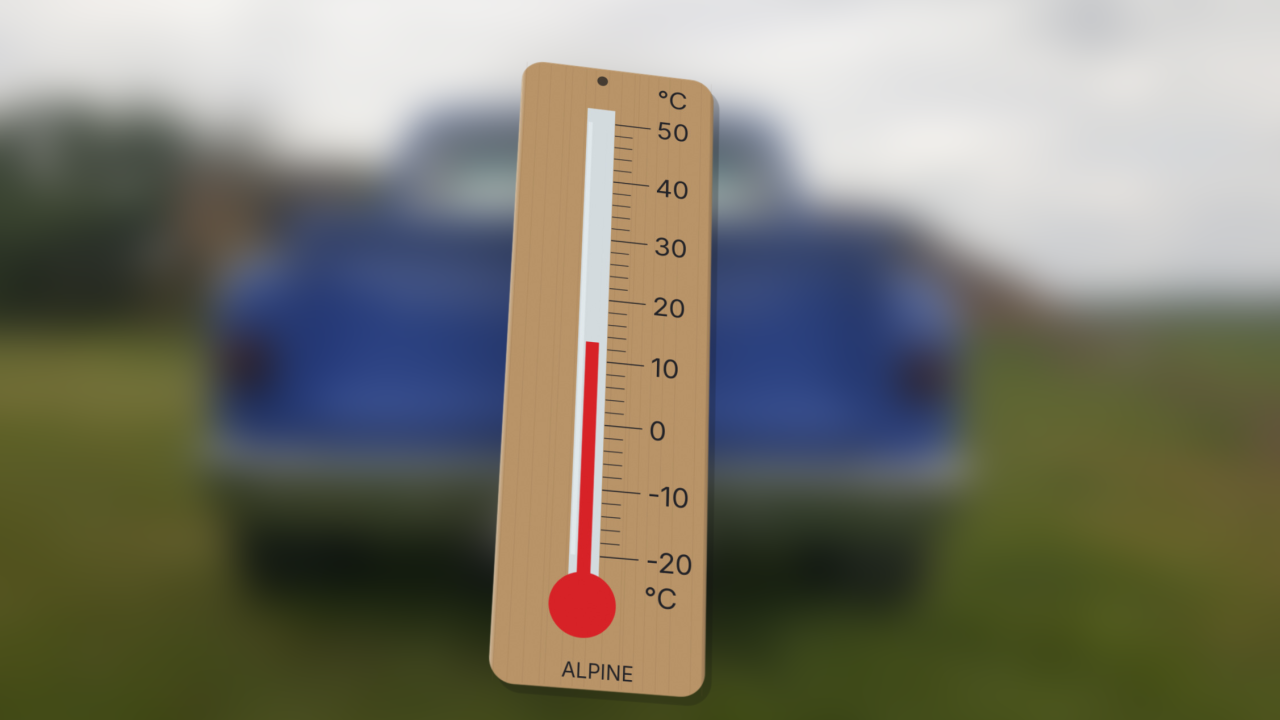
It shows 13 °C
